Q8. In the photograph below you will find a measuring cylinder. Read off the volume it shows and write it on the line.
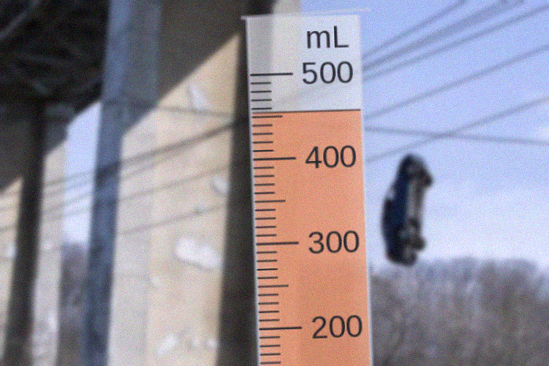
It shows 455 mL
